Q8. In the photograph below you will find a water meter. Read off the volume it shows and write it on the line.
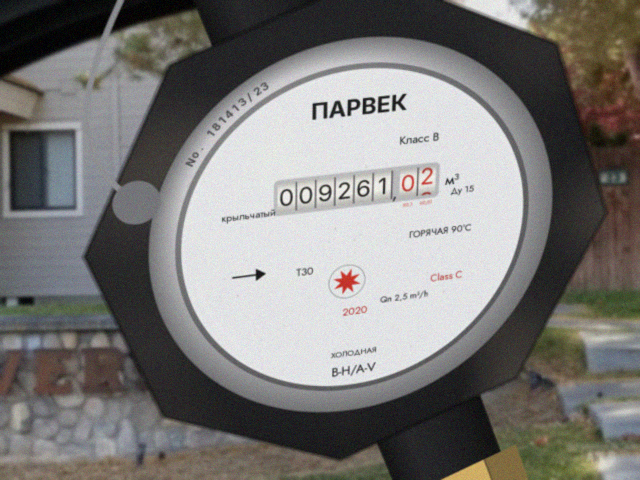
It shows 9261.02 m³
